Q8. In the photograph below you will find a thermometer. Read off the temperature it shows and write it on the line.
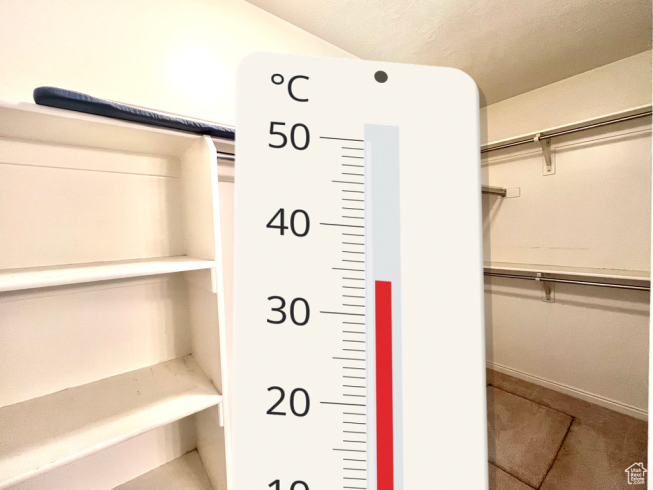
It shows 34 °C
